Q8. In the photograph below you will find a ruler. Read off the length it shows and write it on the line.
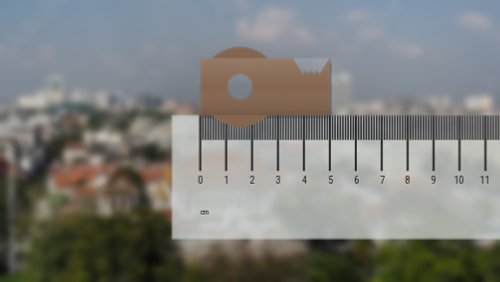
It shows 5 cm
